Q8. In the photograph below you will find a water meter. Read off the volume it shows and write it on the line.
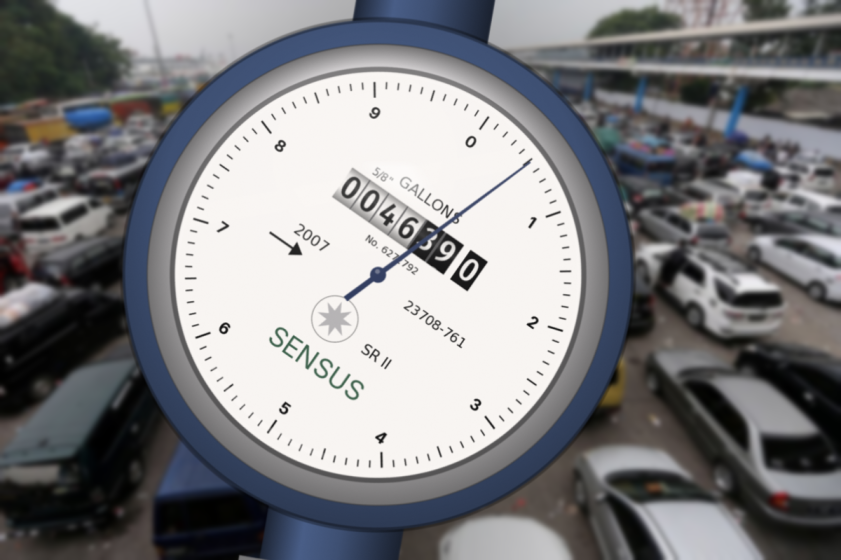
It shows 46390.5 gal
